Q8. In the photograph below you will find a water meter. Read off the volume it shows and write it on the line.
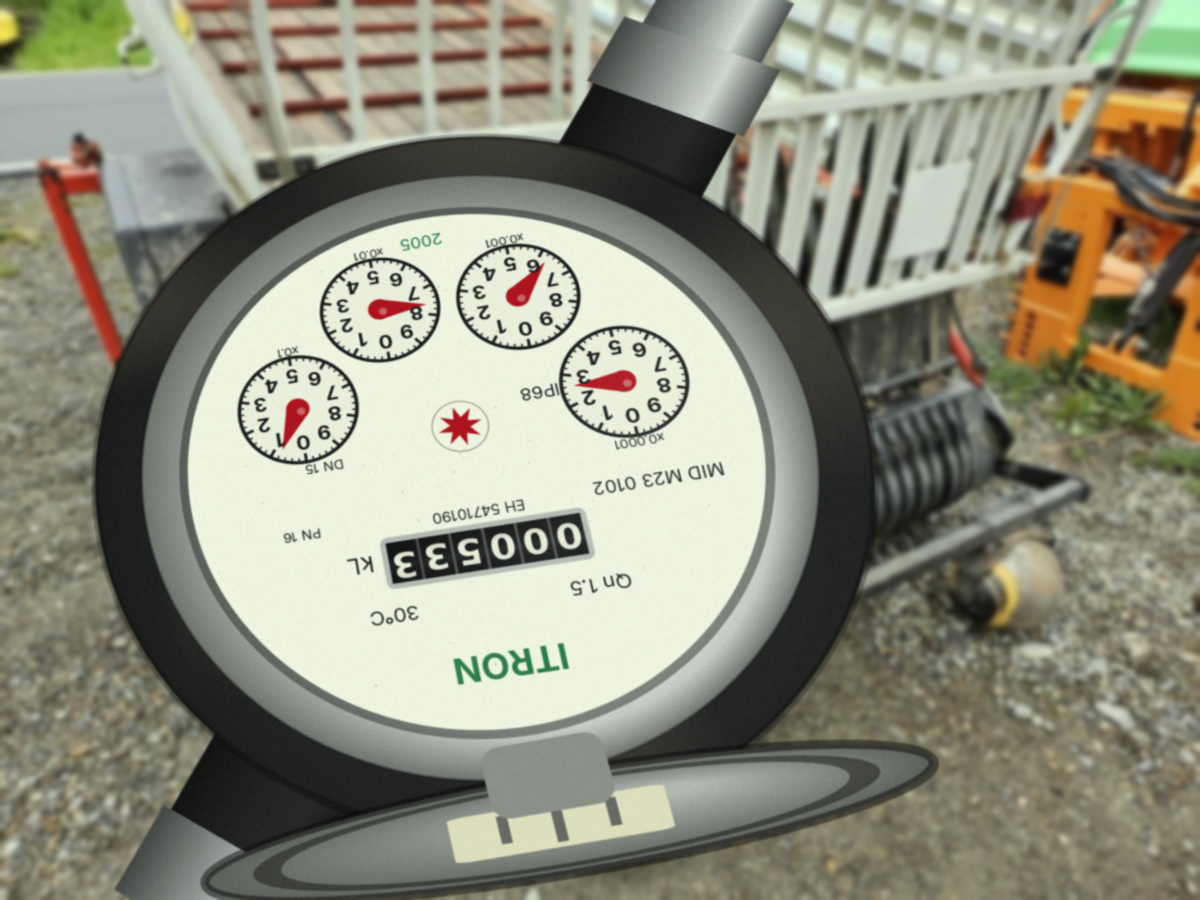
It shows 533.0762 kL
